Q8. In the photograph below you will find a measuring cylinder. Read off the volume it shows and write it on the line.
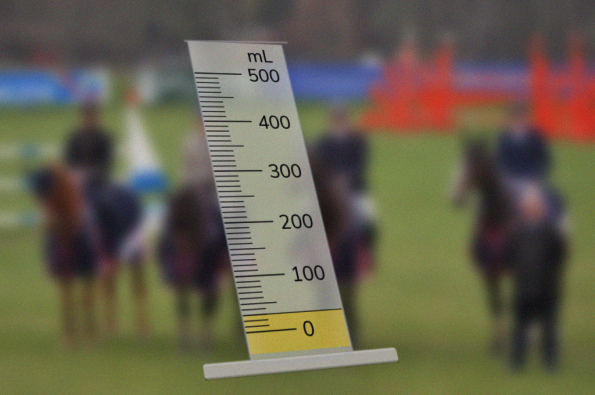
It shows 30 mL
